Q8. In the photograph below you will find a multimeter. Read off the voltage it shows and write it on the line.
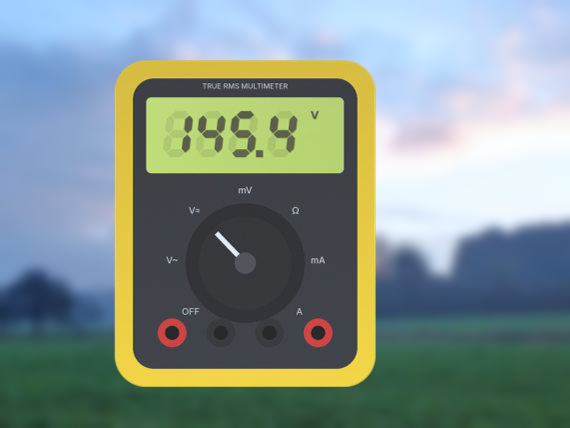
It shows 145.4 V
